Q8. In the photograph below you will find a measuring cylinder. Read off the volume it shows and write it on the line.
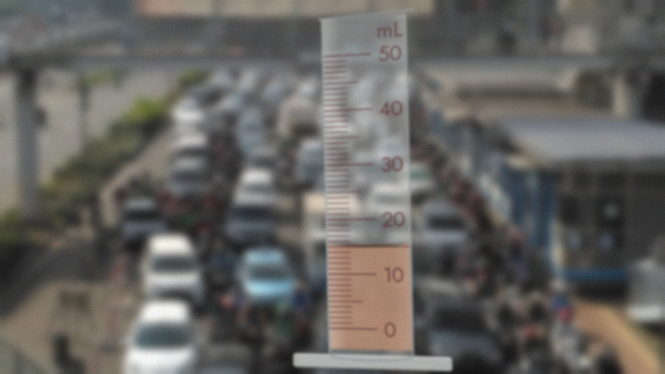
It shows 15 mL
